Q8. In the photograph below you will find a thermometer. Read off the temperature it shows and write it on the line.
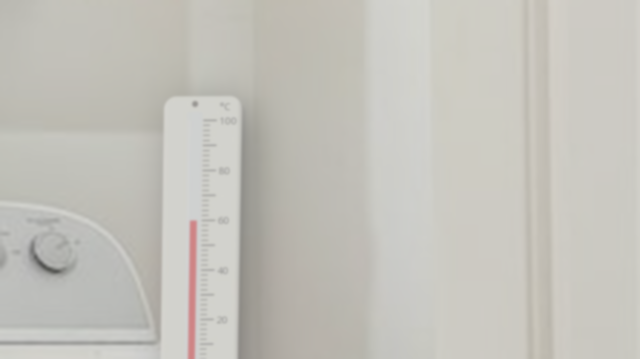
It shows 60 °C
